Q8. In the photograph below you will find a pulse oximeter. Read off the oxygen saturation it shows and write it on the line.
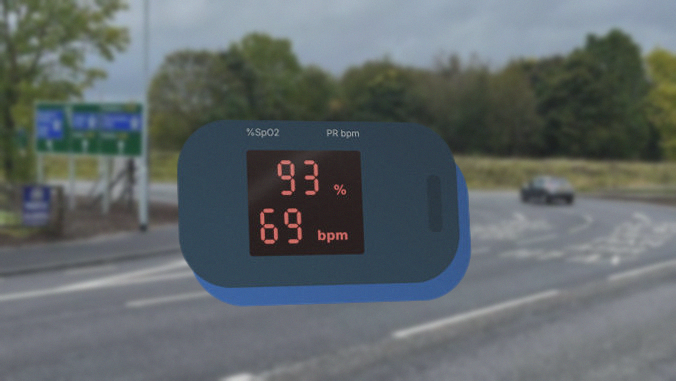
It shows 93 %
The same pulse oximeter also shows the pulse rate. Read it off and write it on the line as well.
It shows 69 bpm
